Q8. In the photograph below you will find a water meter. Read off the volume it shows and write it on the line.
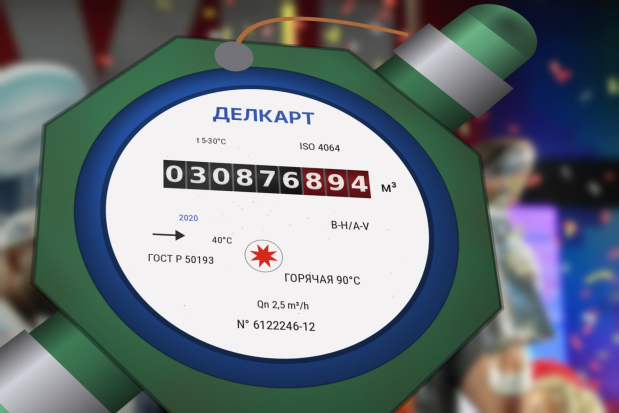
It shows 30876.894 m³
